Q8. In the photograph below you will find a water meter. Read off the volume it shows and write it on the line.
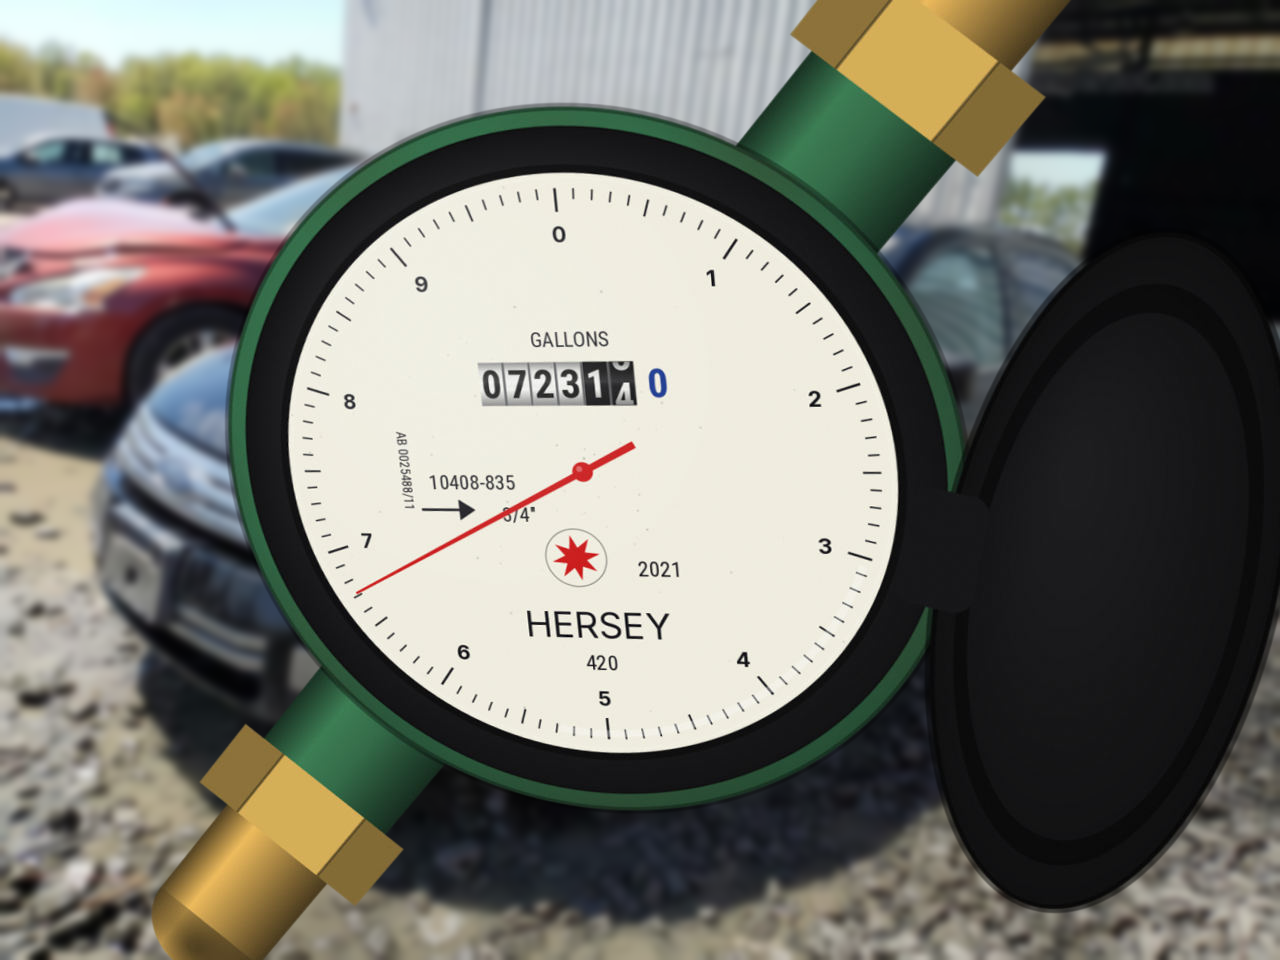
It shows 723136.7 gal
